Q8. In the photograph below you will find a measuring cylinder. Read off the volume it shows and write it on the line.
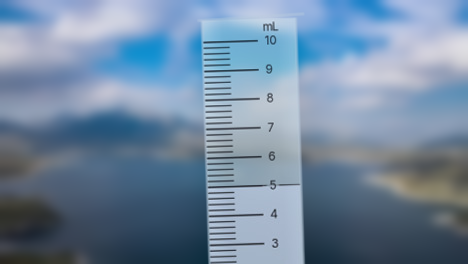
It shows 5 mL
